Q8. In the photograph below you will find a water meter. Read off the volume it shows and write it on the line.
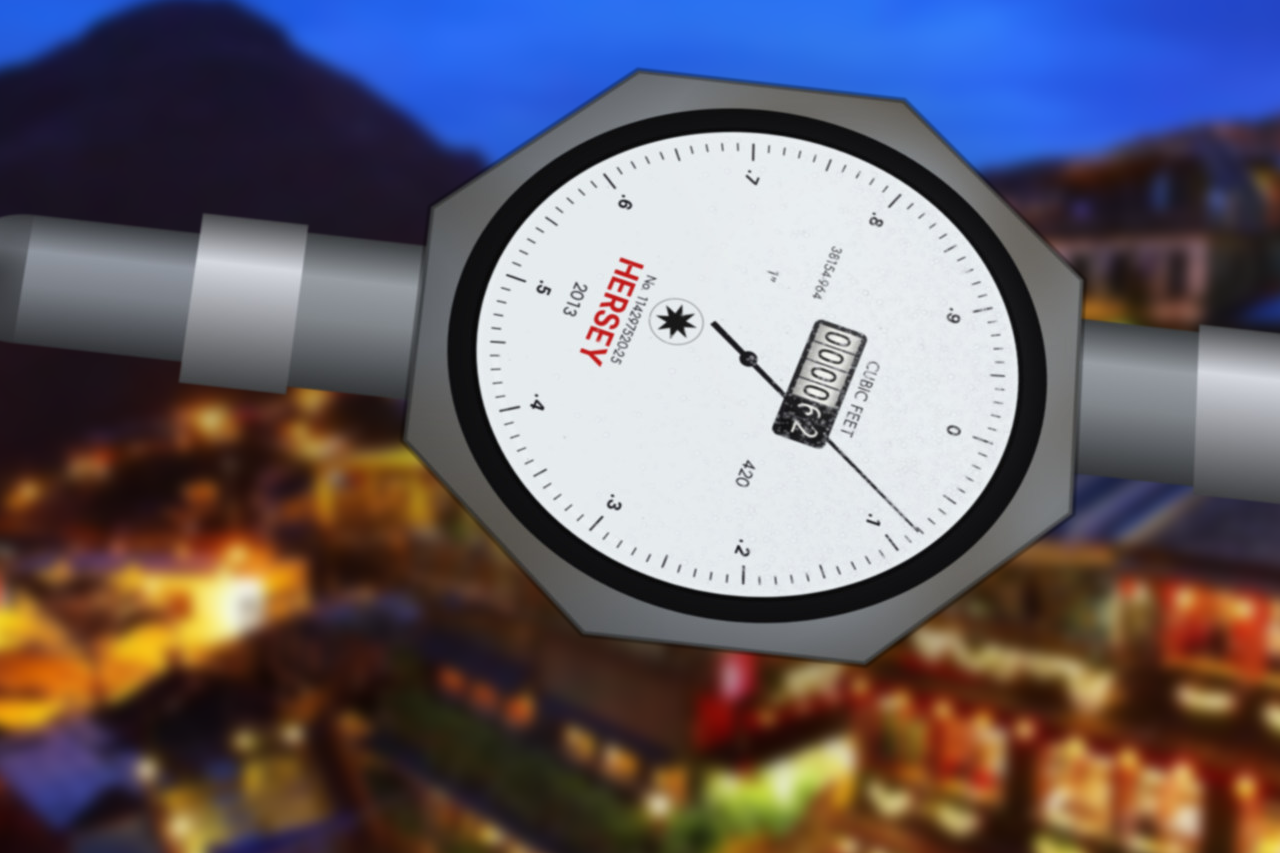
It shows 62.08 ft³
